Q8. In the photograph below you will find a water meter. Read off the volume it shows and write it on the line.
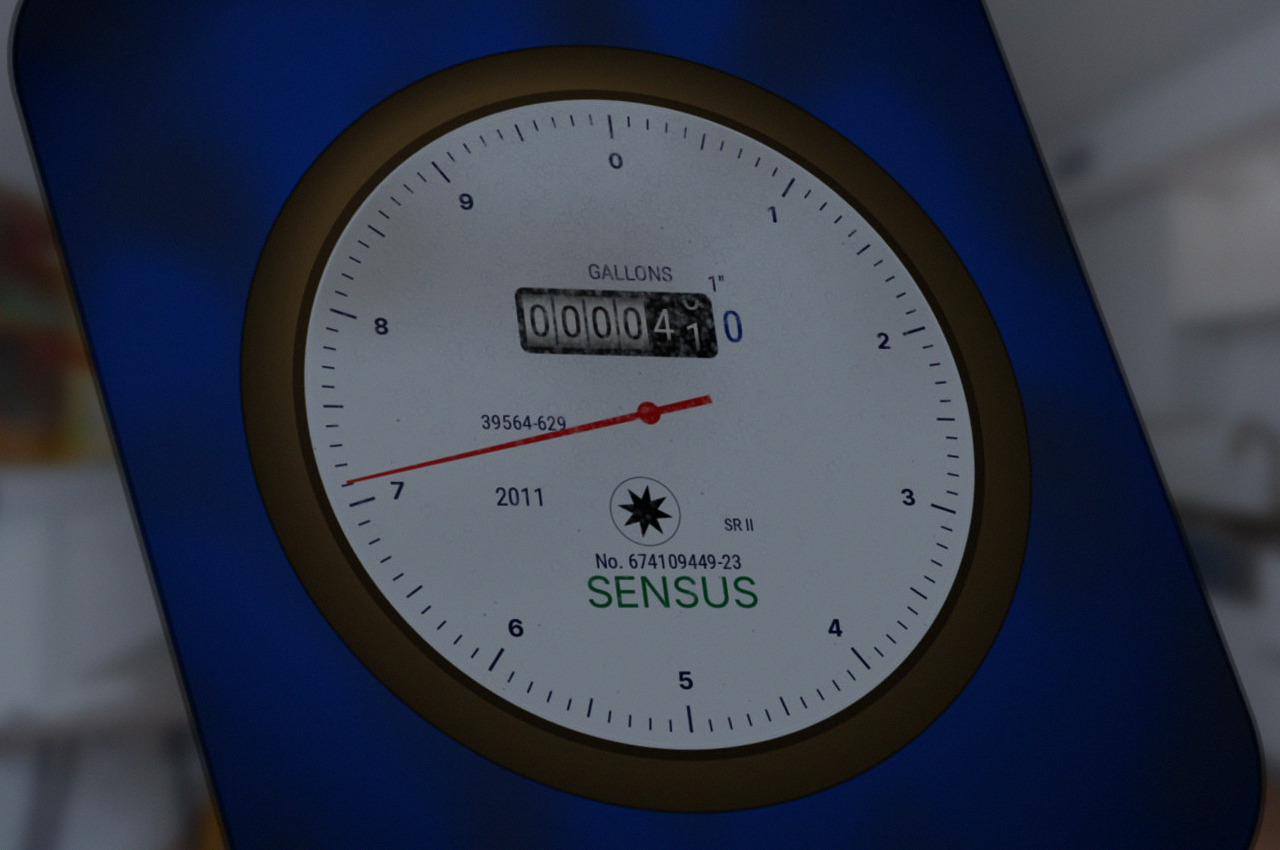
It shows 407.1 gal
